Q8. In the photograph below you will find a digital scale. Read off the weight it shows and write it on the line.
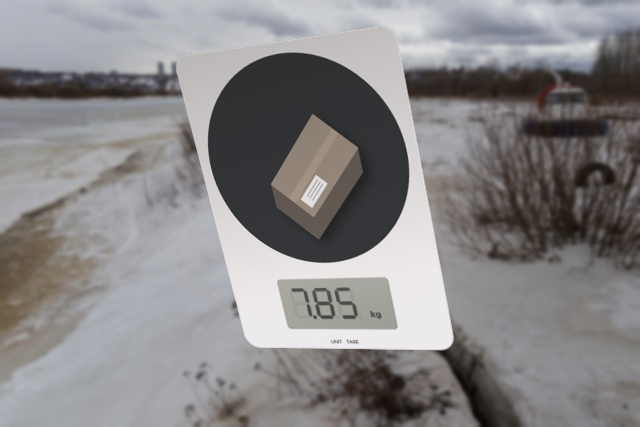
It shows 7.85 kg
